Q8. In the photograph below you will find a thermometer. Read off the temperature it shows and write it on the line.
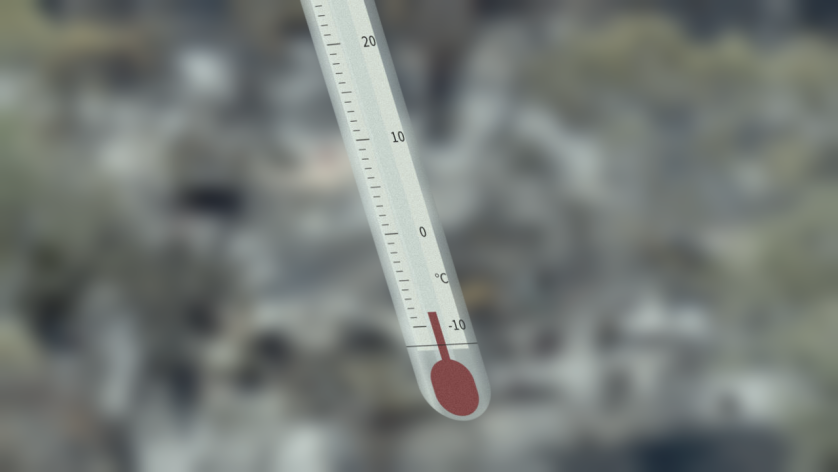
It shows -8.5 °C
